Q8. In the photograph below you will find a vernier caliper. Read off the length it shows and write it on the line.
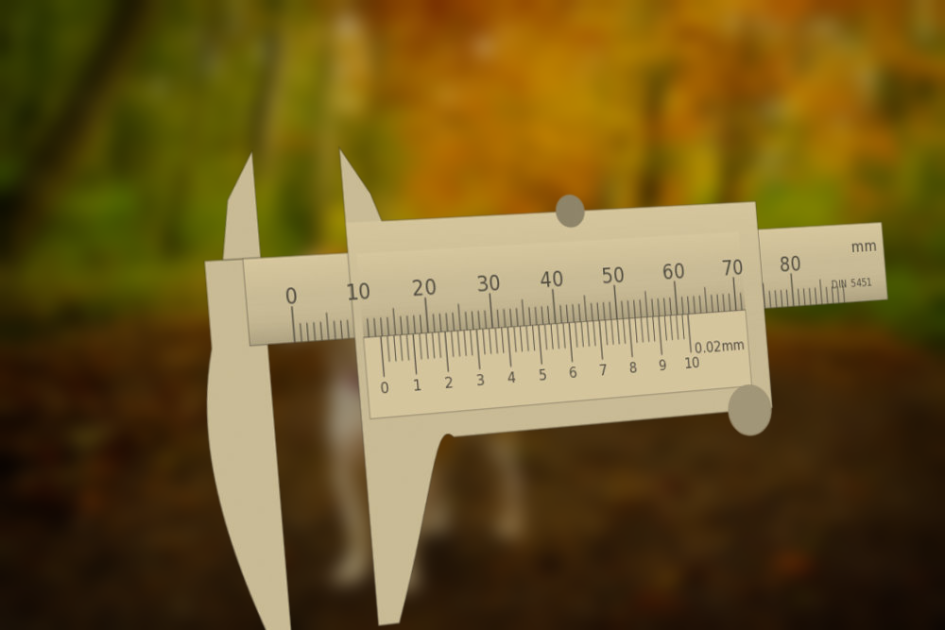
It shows 12.8 mm
